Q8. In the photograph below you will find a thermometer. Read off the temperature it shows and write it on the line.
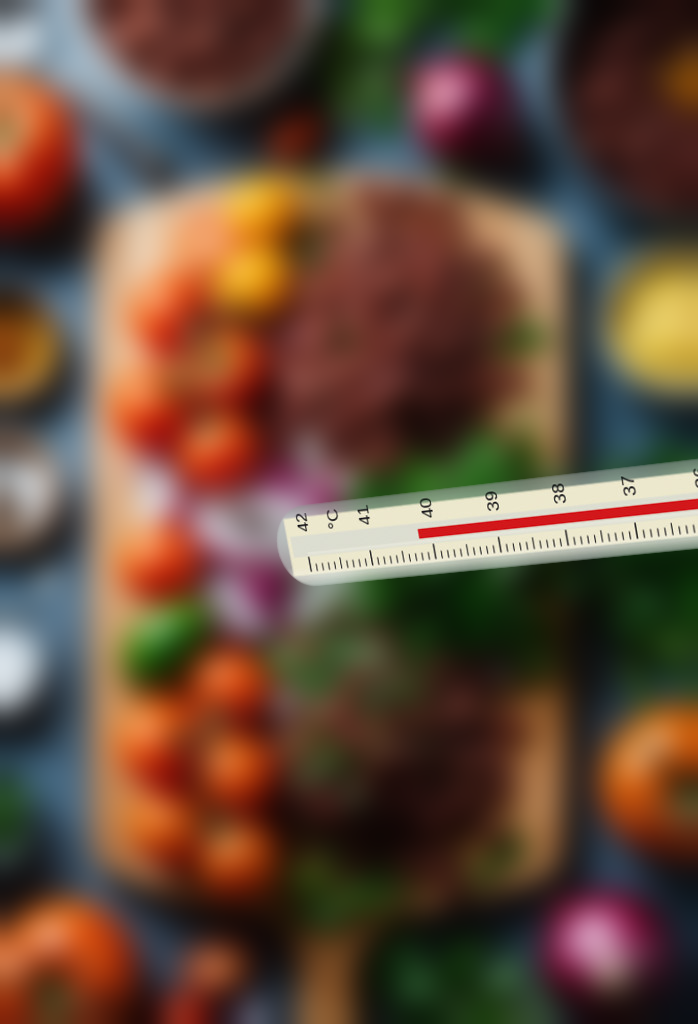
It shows 40.2 °C
